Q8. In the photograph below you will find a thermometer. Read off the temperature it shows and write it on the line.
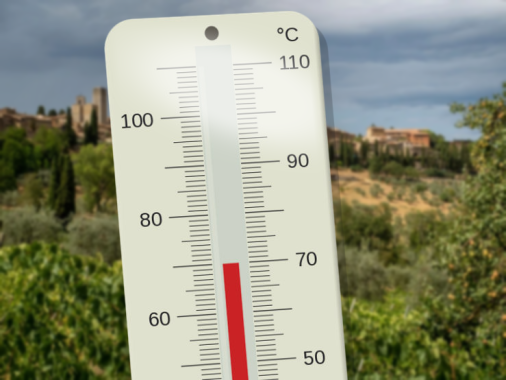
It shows 70 °C
